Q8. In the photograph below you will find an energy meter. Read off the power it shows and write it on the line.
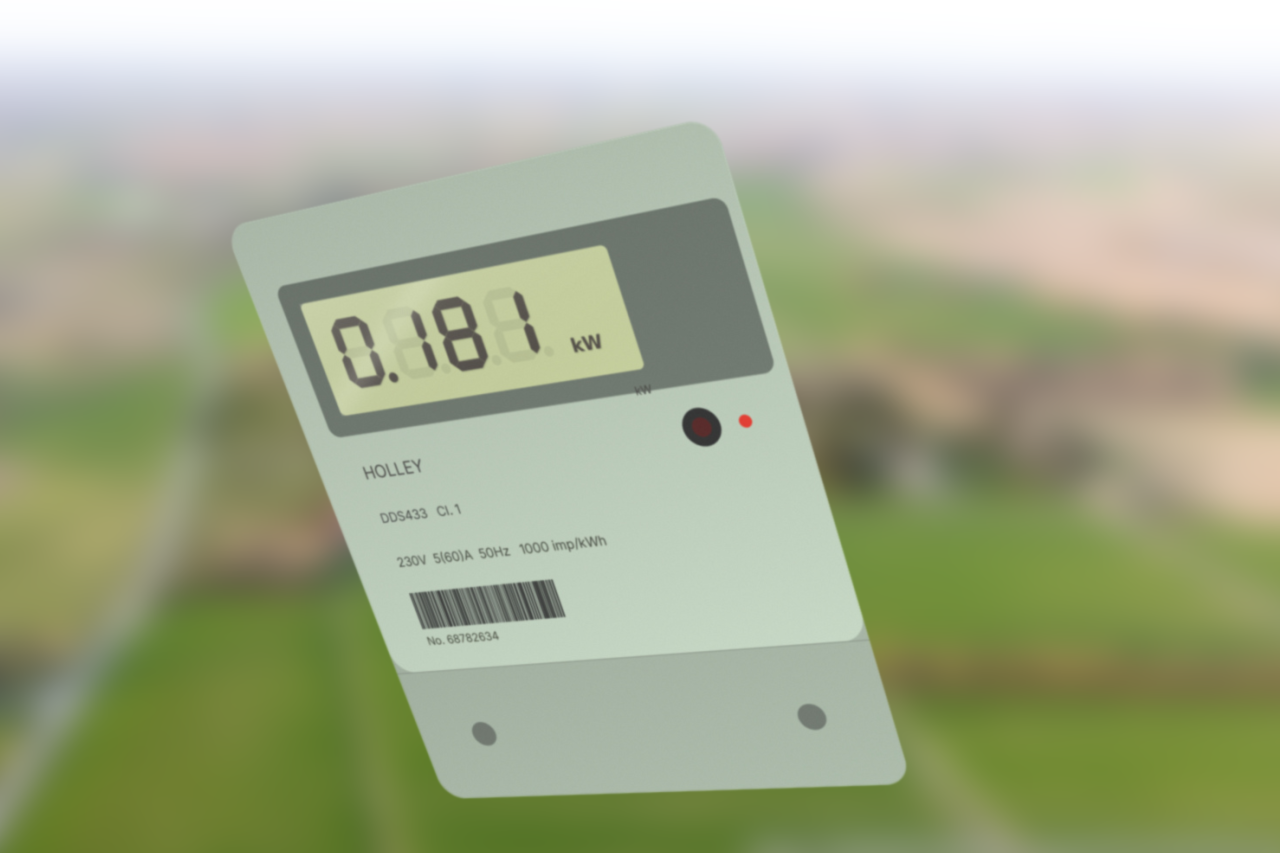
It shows 0.181 kW
